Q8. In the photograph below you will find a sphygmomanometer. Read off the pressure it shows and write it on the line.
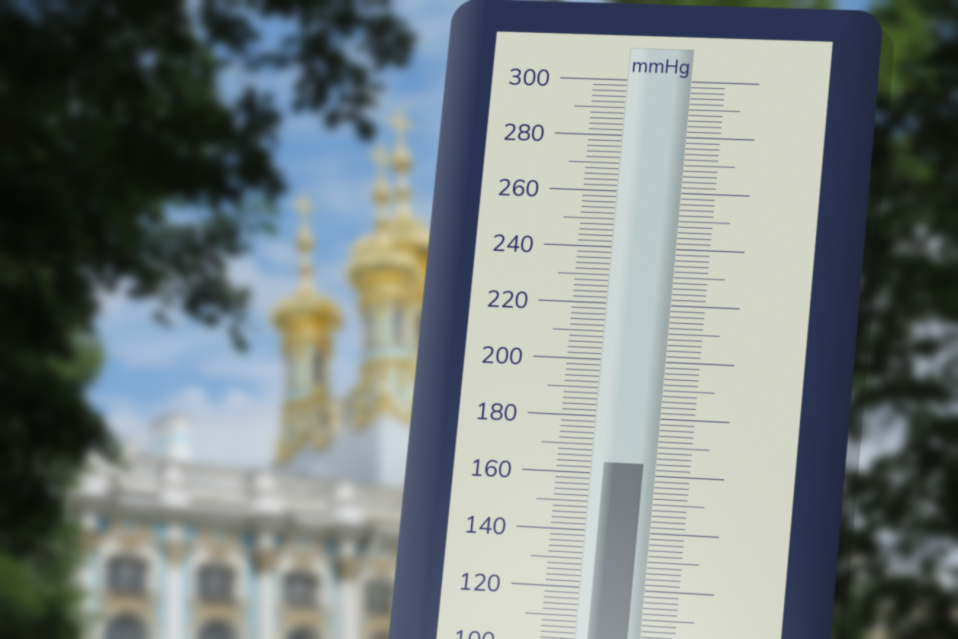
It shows 164 mmHg
